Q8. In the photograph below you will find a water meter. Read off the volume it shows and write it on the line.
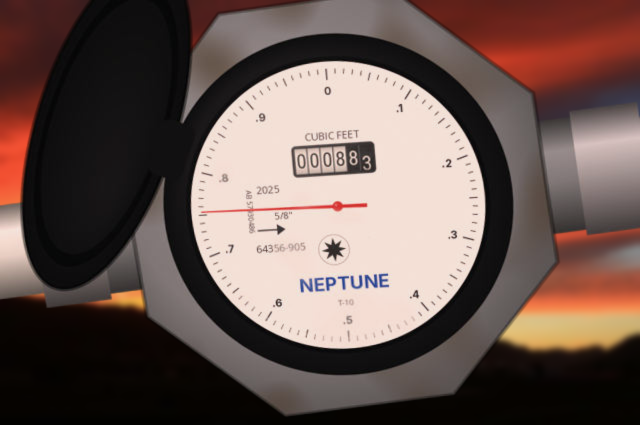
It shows 882.75 ft³
